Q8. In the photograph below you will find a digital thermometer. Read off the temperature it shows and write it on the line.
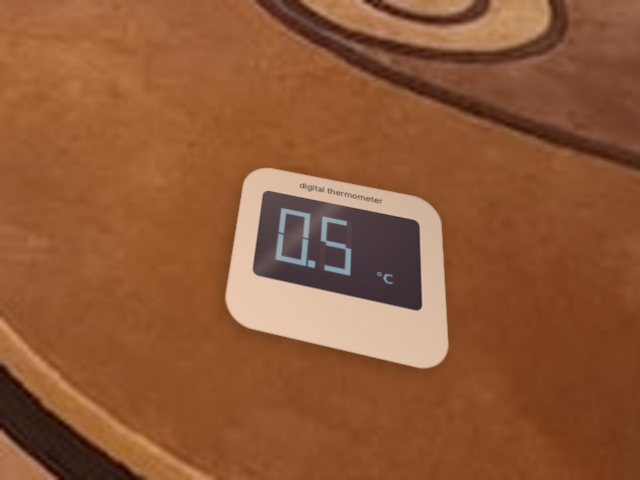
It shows 0.5 °C
